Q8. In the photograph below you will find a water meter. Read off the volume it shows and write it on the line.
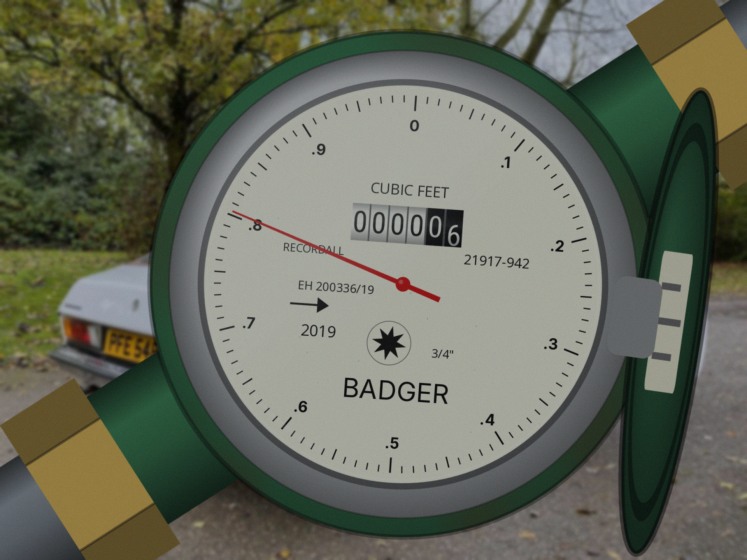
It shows 5.80 ft³
